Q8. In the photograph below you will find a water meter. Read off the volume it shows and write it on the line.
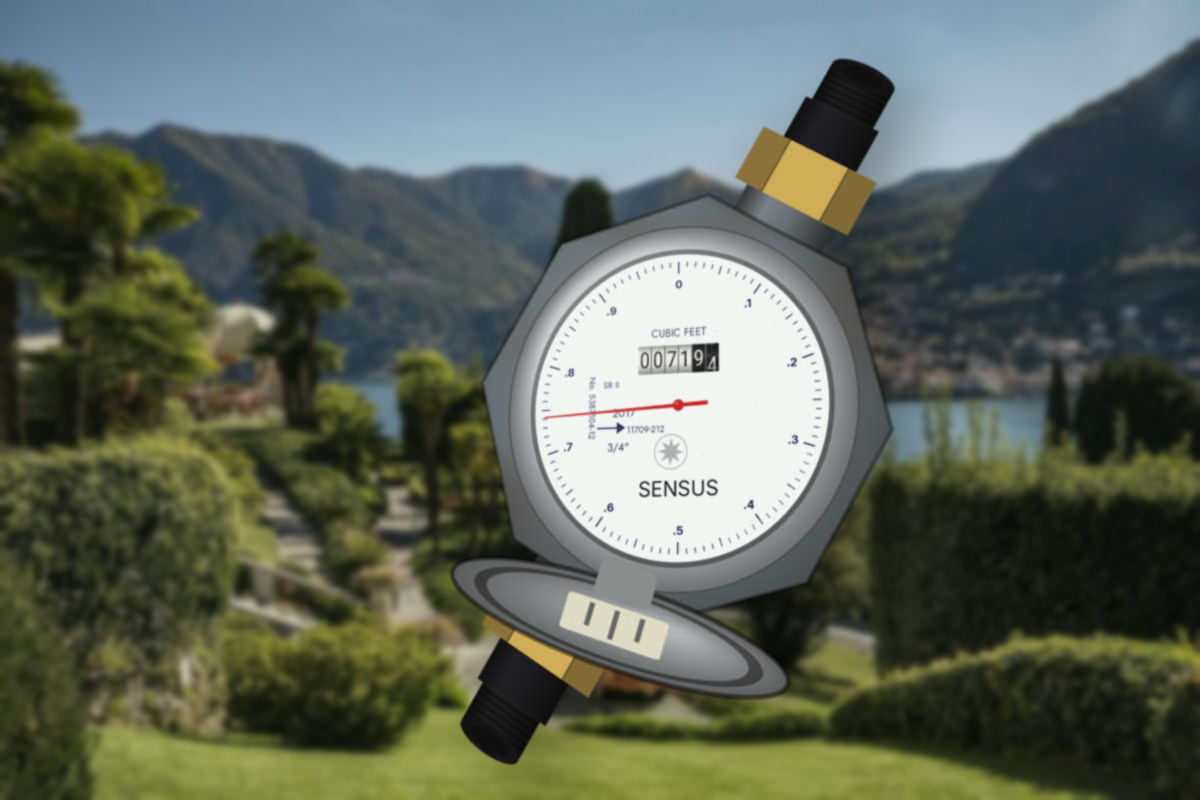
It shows 7193.74 ft³
